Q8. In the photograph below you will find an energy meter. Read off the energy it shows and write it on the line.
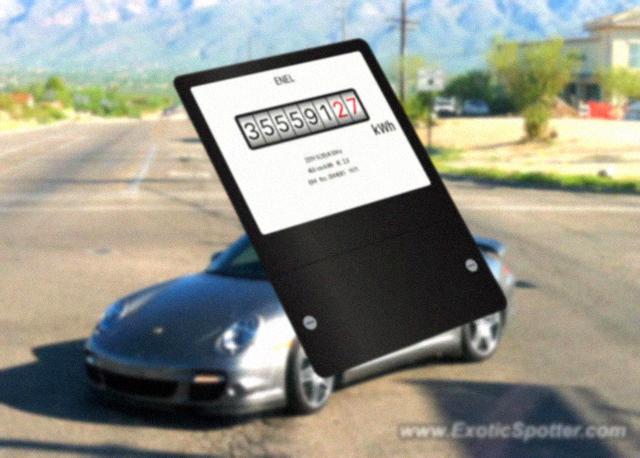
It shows 355591.27 kWh
